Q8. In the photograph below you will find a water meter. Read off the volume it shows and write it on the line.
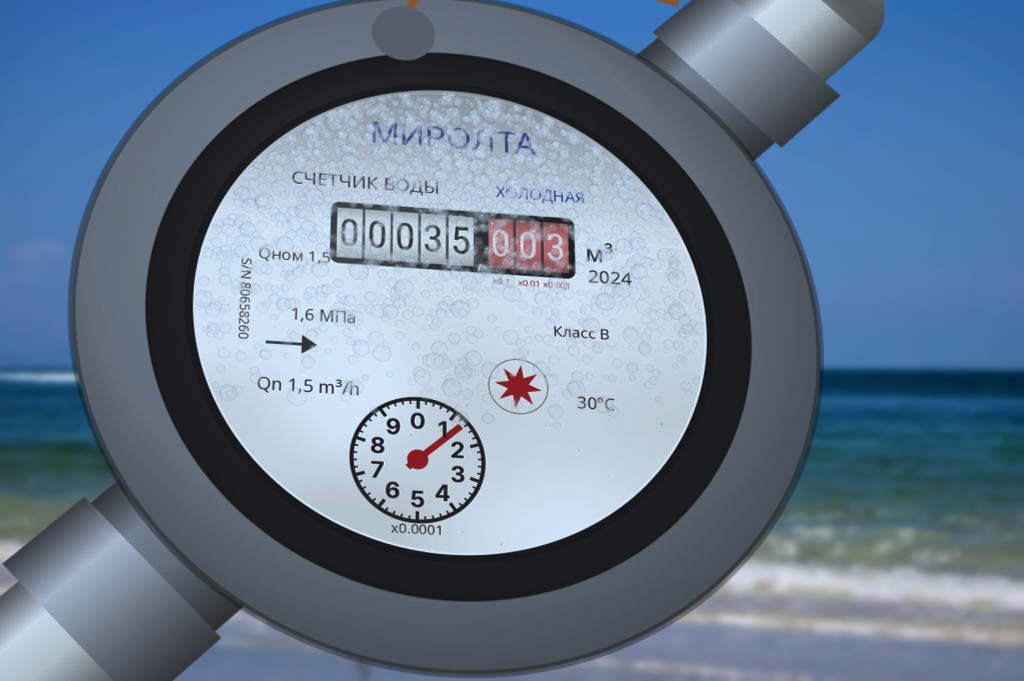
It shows 35.0031 m³
